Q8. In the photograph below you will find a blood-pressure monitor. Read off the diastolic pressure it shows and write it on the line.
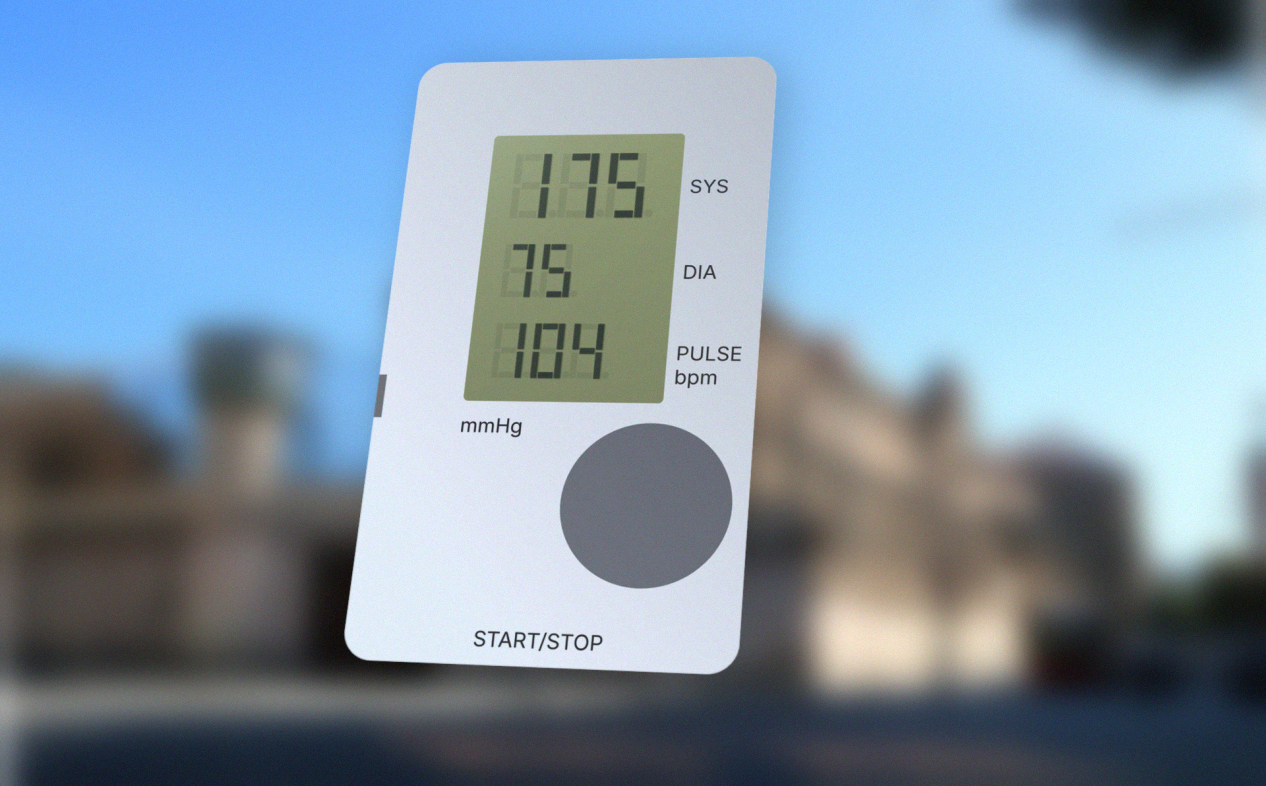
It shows 75 mmHg
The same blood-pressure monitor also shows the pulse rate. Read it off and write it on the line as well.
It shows 104 bpm
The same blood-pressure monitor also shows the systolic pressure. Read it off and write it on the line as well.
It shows 175 mmHg
